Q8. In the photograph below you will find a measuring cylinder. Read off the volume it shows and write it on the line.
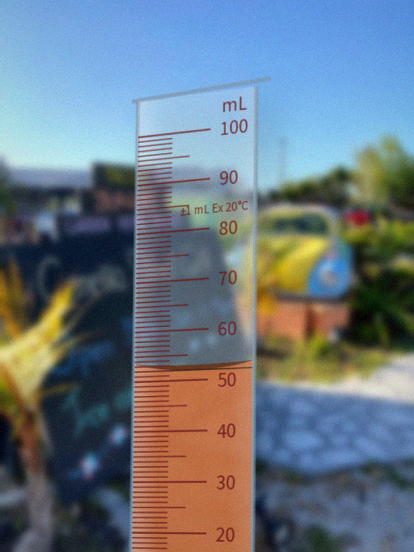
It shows 52 mL
